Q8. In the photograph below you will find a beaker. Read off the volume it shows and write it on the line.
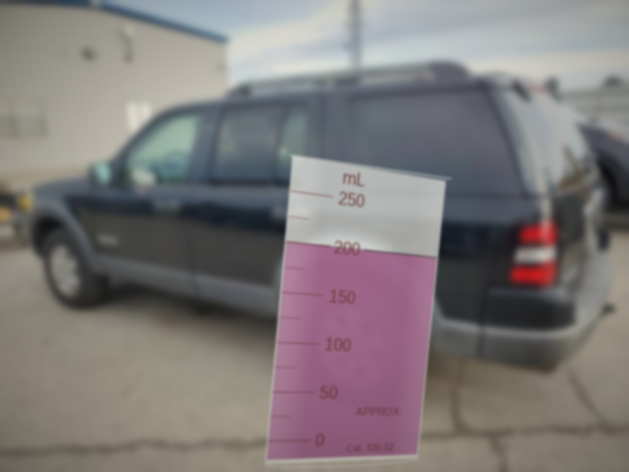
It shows 200 mL
